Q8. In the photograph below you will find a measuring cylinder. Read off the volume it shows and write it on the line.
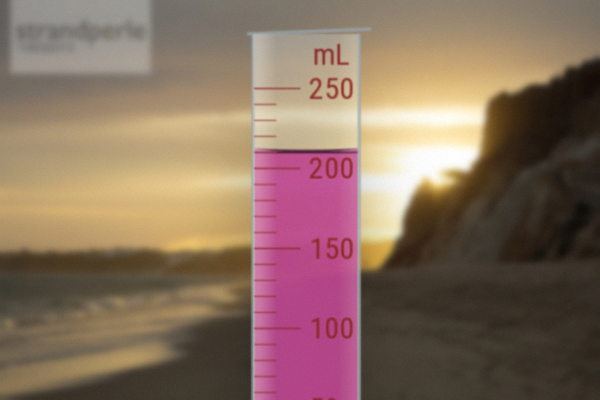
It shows 210 mL
